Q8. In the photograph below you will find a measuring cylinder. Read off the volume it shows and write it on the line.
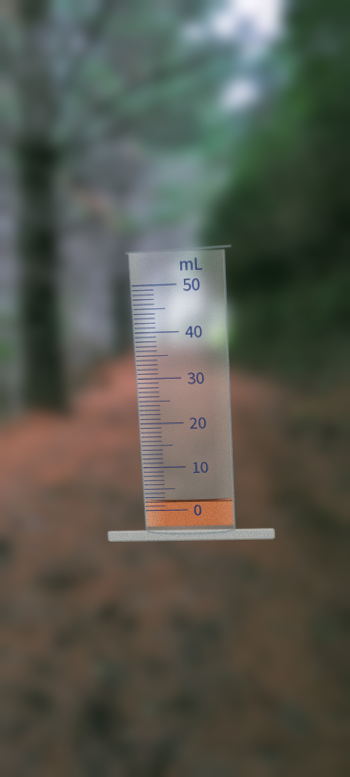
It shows 2 mL
